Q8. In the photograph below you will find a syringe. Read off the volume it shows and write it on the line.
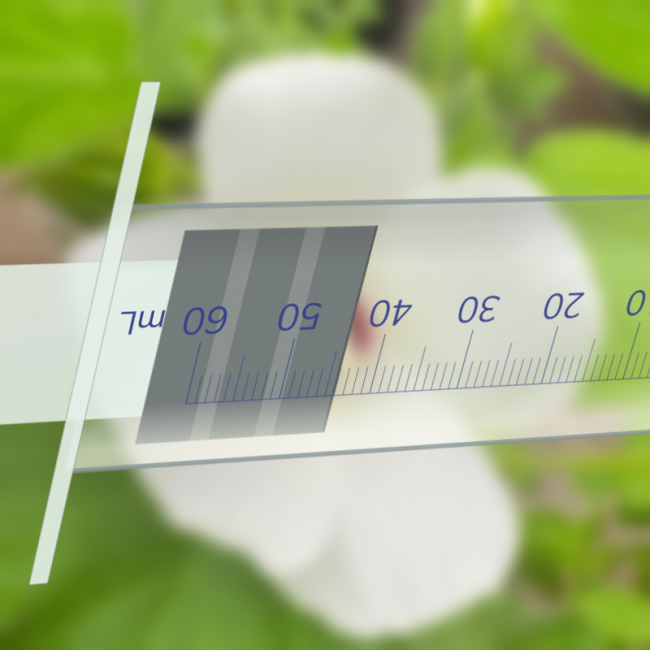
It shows 44 mL
